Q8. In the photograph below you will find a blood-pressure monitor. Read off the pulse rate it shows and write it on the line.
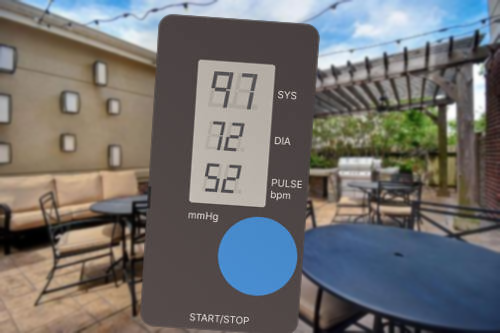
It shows 52 bpm
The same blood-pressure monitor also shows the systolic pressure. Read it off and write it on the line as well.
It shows 97 mmHg
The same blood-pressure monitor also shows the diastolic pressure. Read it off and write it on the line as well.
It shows 72 mmHg
